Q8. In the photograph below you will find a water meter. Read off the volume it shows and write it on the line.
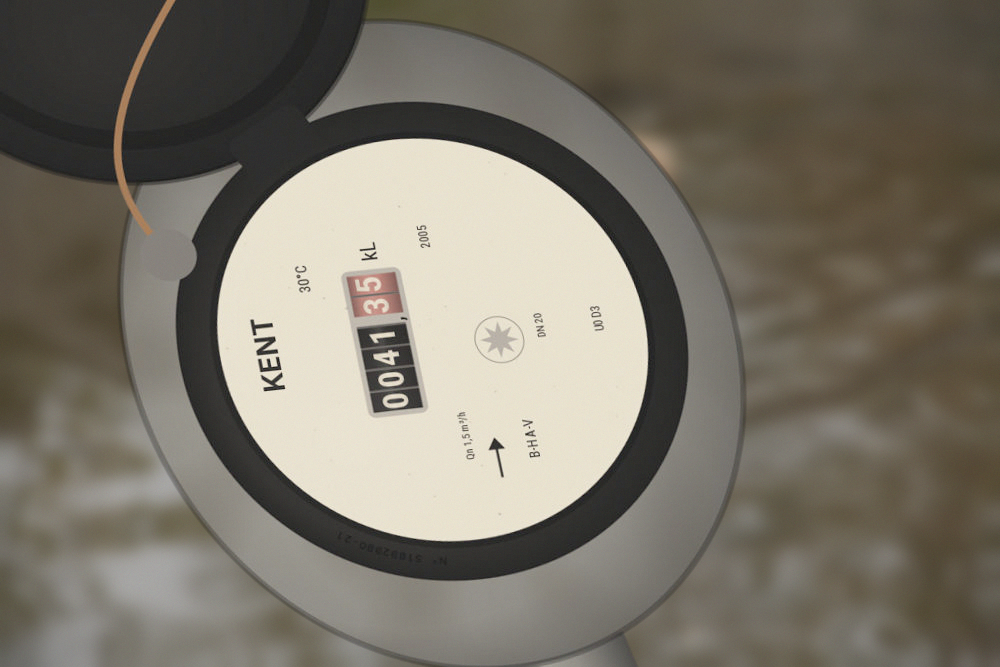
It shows 41.35 kL
